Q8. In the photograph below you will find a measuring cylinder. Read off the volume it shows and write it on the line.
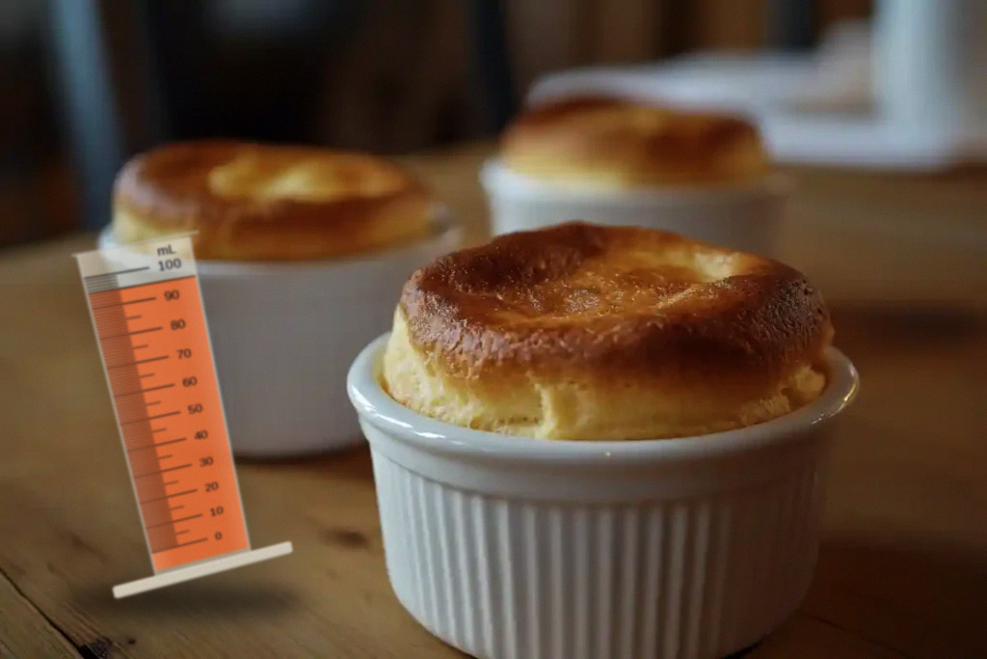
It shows 95 mL
